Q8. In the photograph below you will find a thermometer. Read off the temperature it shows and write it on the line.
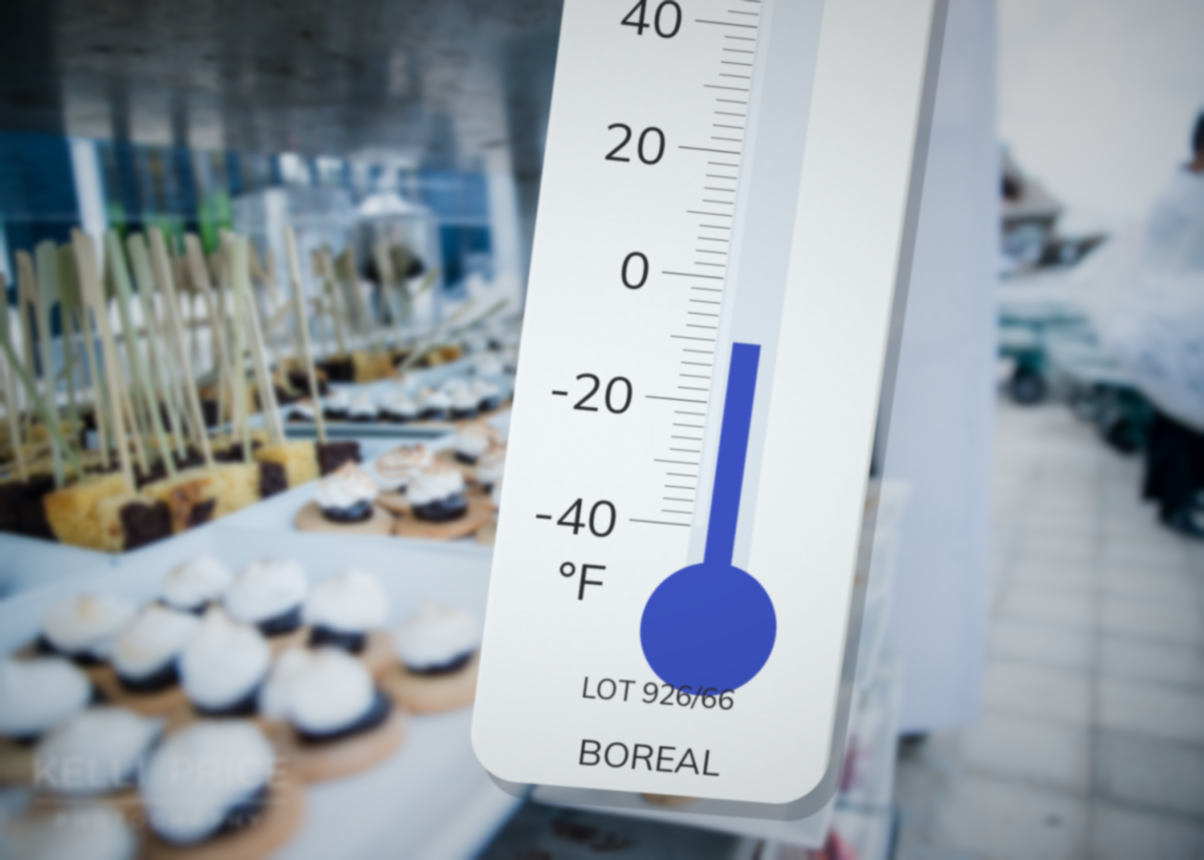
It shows -10 °F
